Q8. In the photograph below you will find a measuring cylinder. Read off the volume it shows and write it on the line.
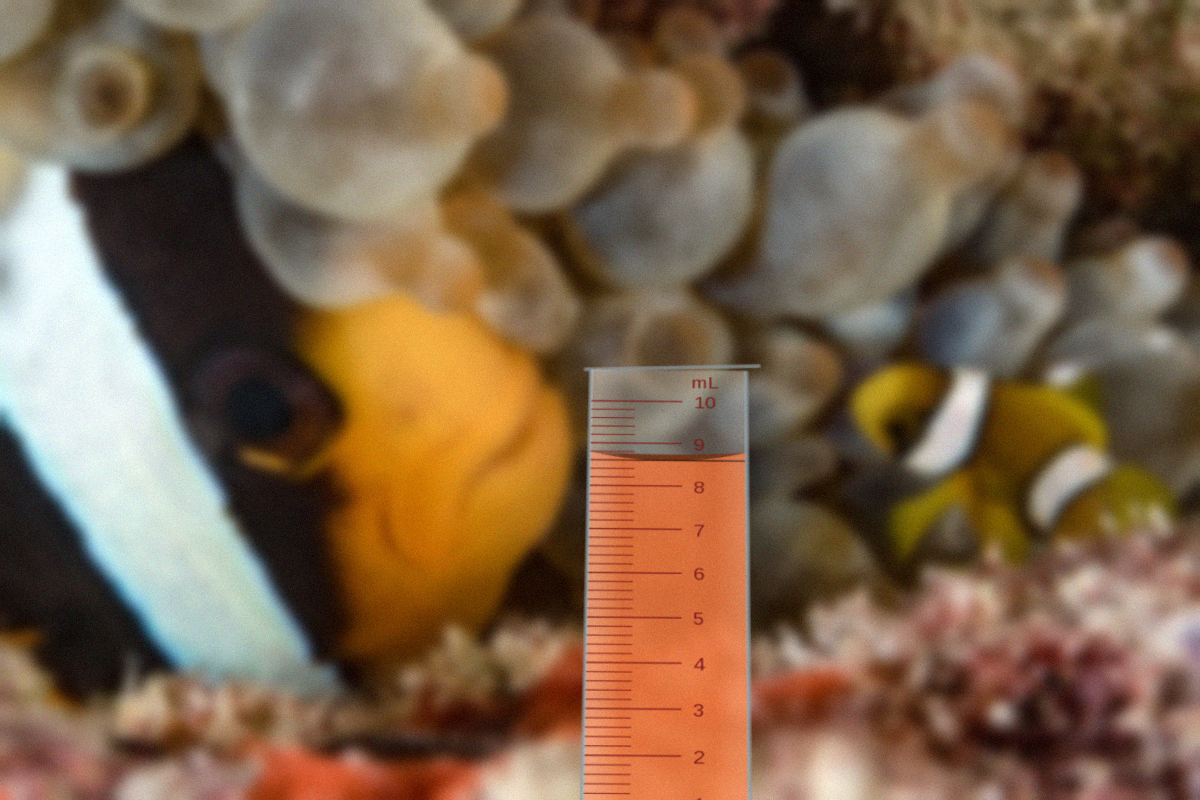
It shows 8.6 mL
